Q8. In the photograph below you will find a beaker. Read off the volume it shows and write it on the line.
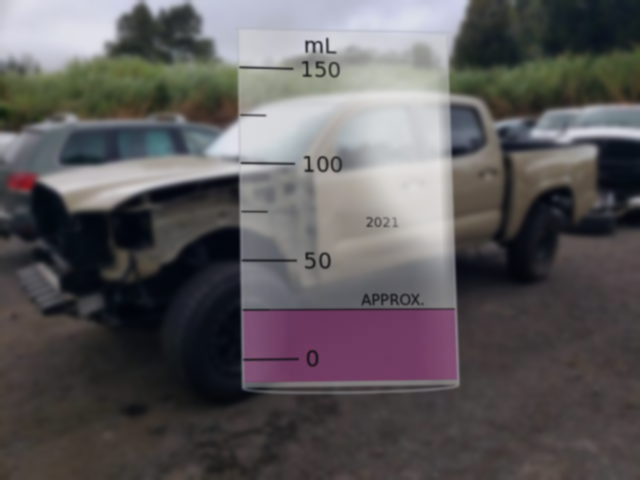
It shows 25 mL
